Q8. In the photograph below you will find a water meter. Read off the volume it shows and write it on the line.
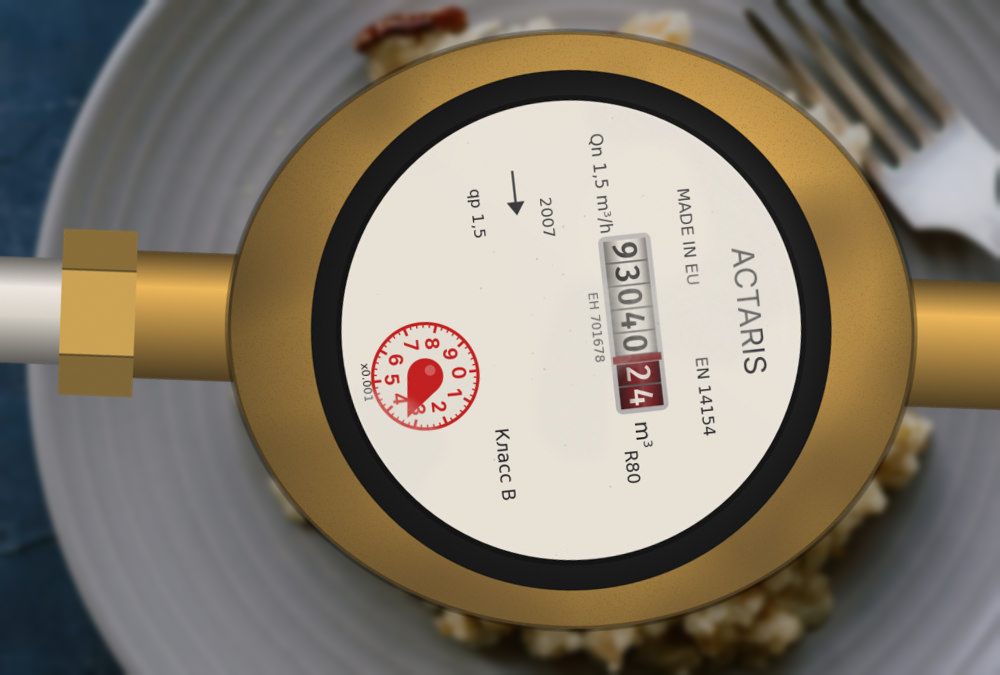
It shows 93040.243 m³
